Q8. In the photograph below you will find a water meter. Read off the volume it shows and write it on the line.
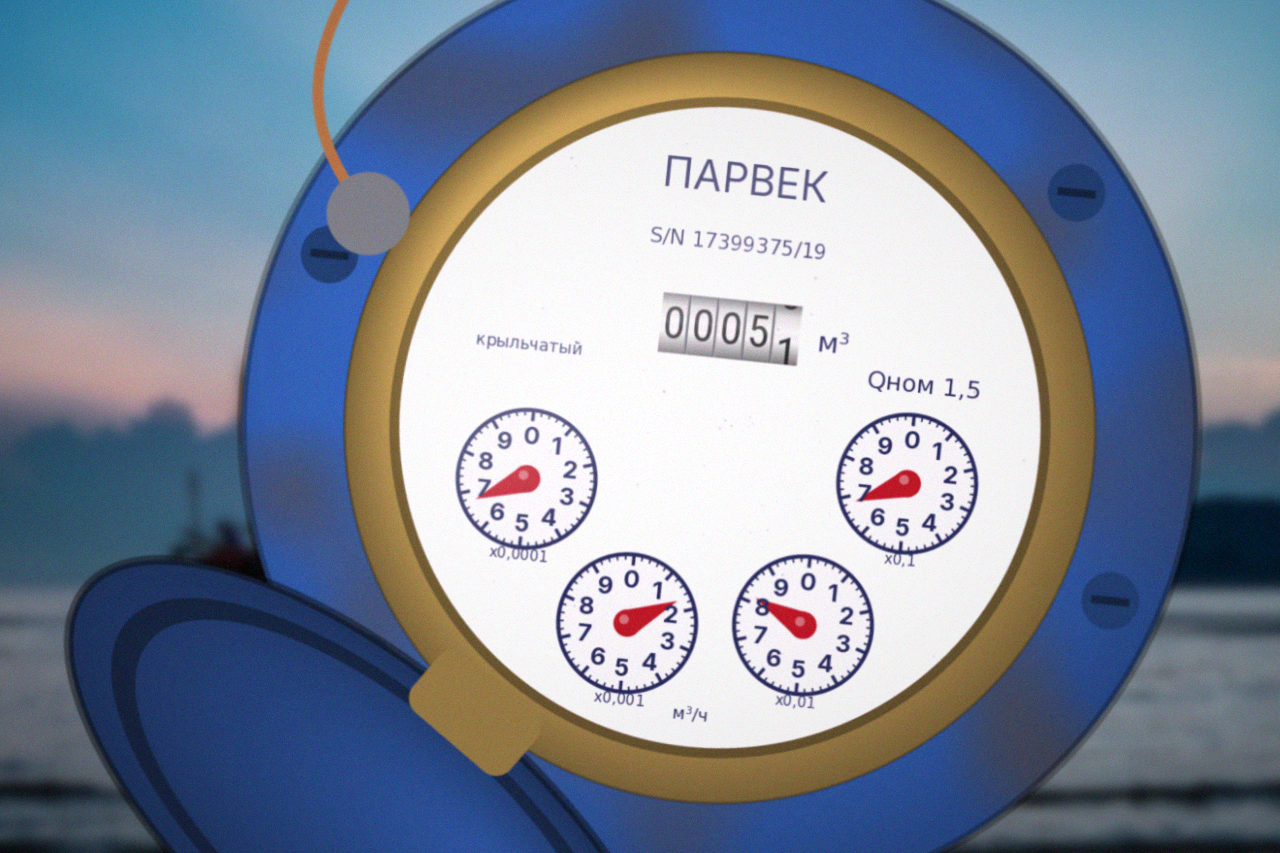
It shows 50.6816 m³
